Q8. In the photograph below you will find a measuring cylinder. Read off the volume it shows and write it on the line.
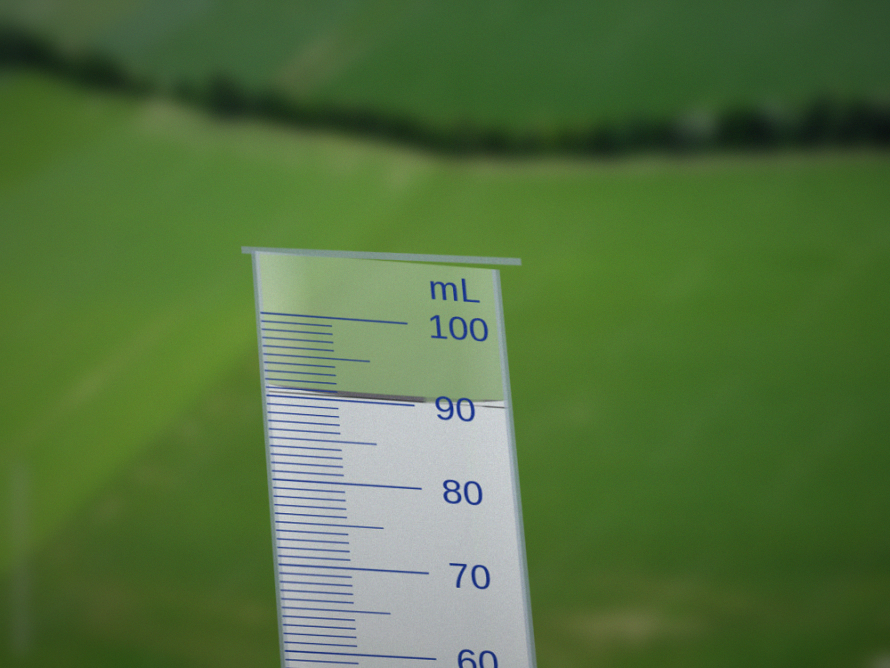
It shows 90.5 mL
